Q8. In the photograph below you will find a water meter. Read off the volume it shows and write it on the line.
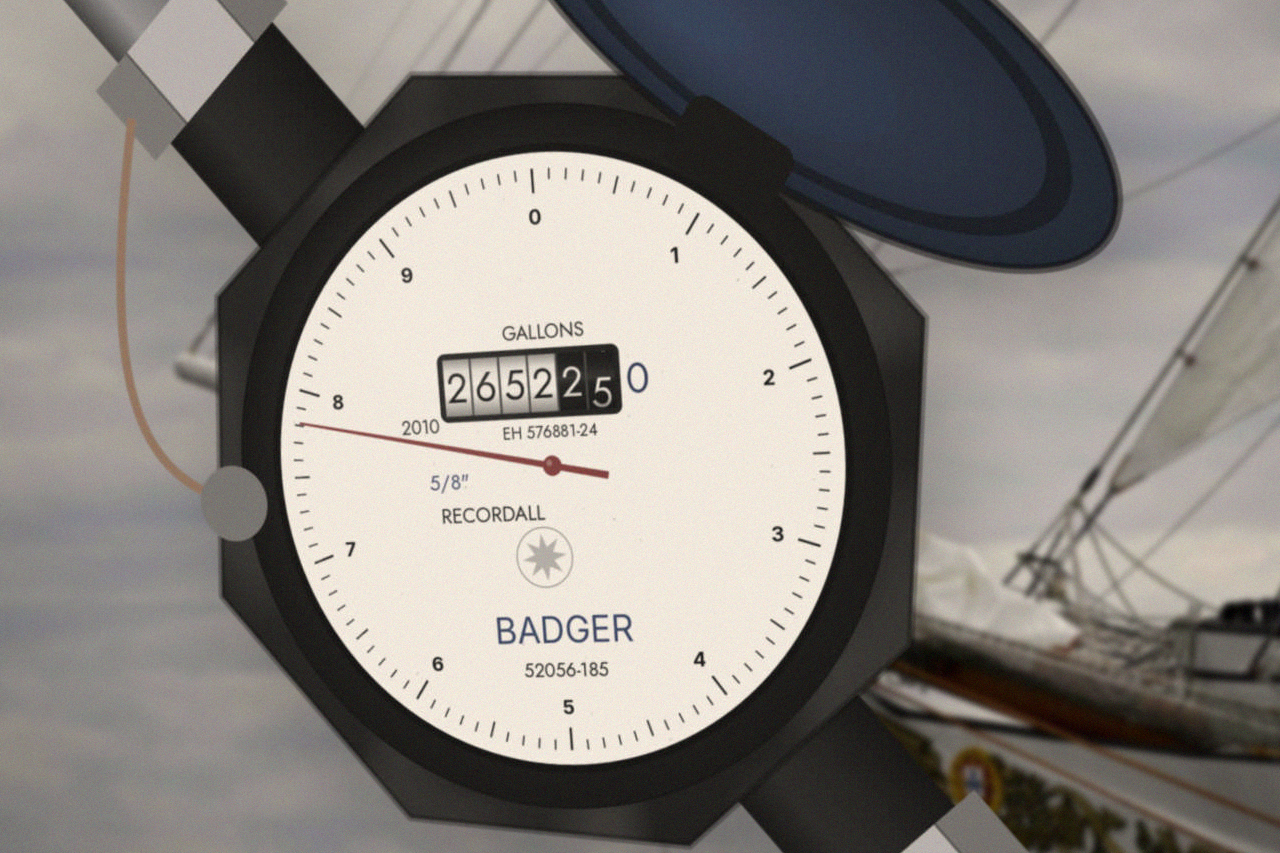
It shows 2652247.8 gal
